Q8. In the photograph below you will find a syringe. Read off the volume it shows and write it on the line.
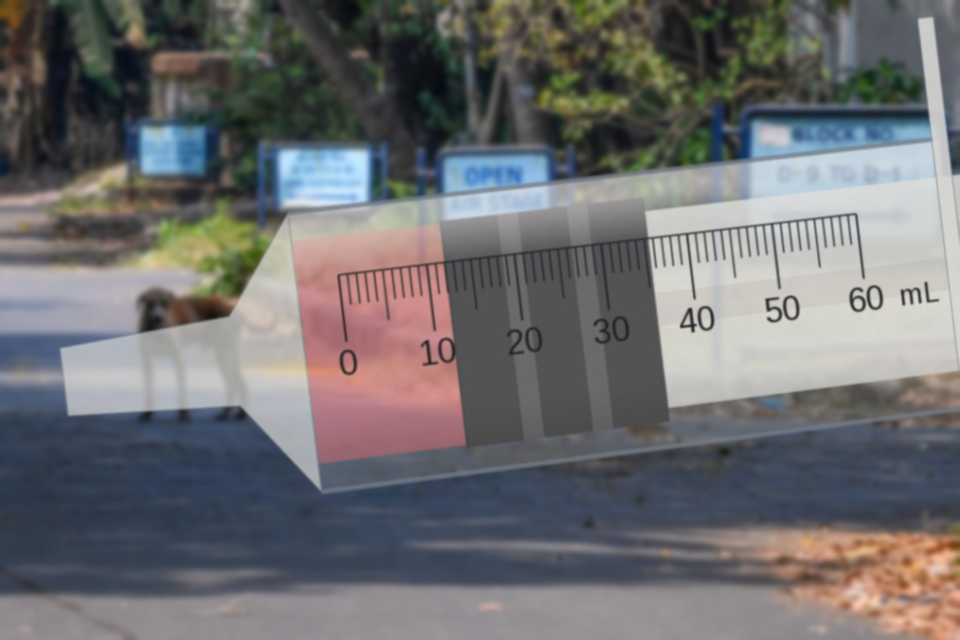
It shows 12 mL
